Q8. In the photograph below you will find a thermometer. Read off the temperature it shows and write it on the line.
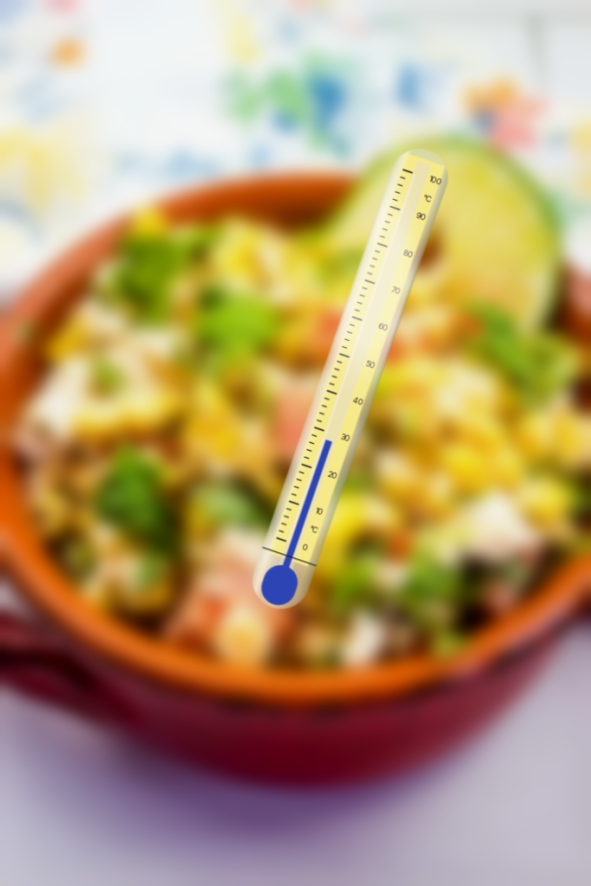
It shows 28 °C
